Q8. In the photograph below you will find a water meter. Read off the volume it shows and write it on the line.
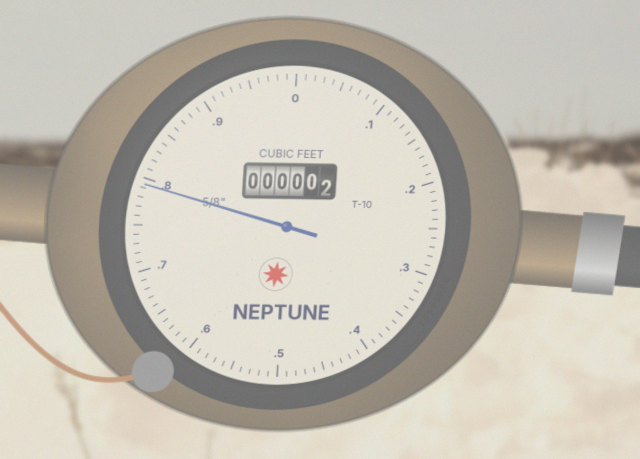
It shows 1.79 ft³
